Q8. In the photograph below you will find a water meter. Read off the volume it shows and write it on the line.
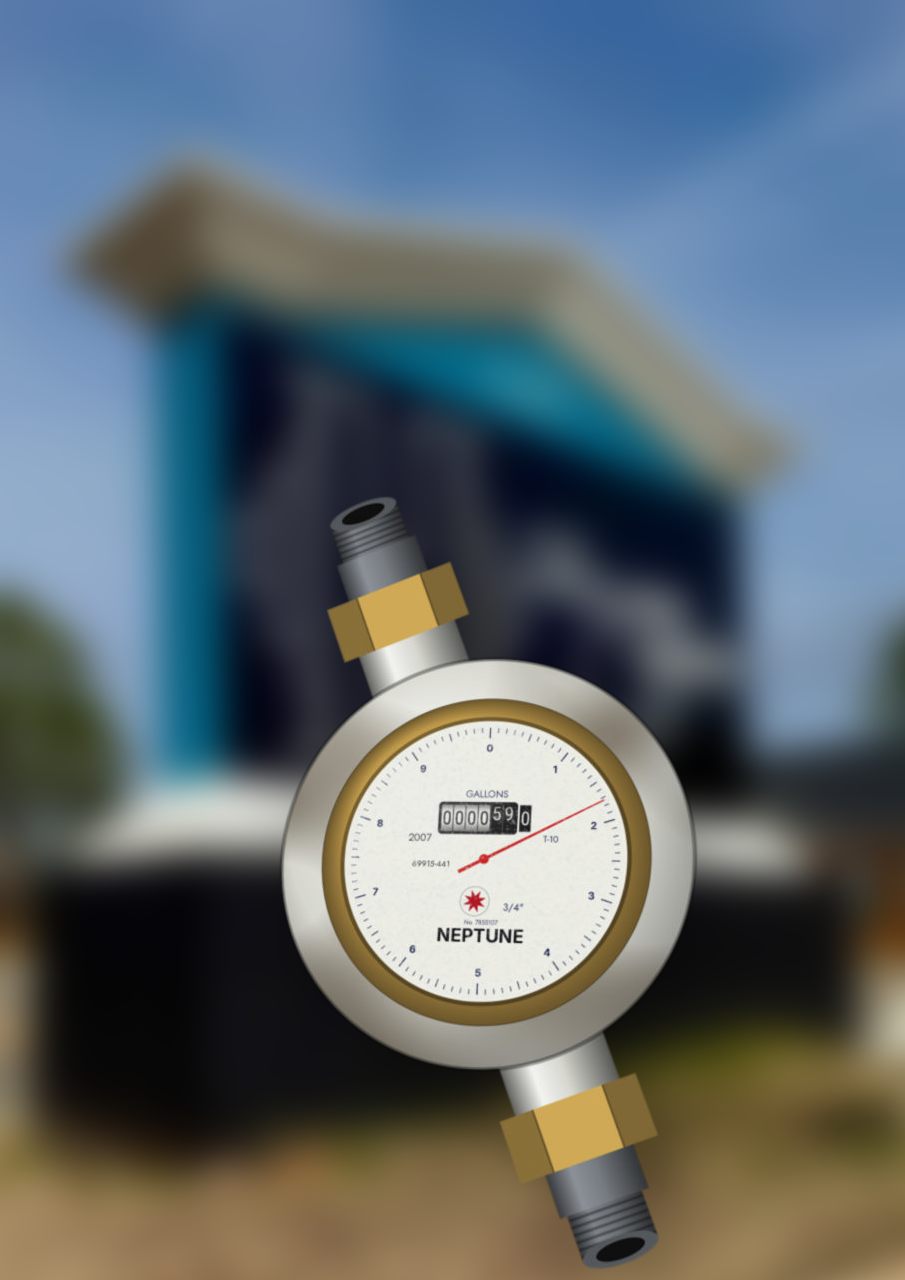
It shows 591.7 gal
